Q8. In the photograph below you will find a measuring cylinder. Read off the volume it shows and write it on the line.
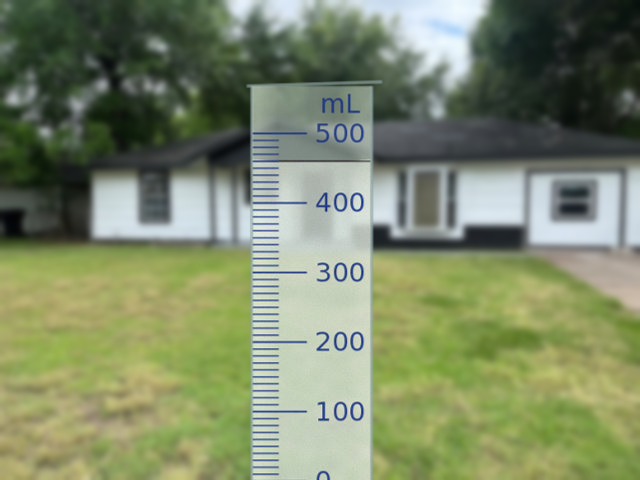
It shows 460 mL
